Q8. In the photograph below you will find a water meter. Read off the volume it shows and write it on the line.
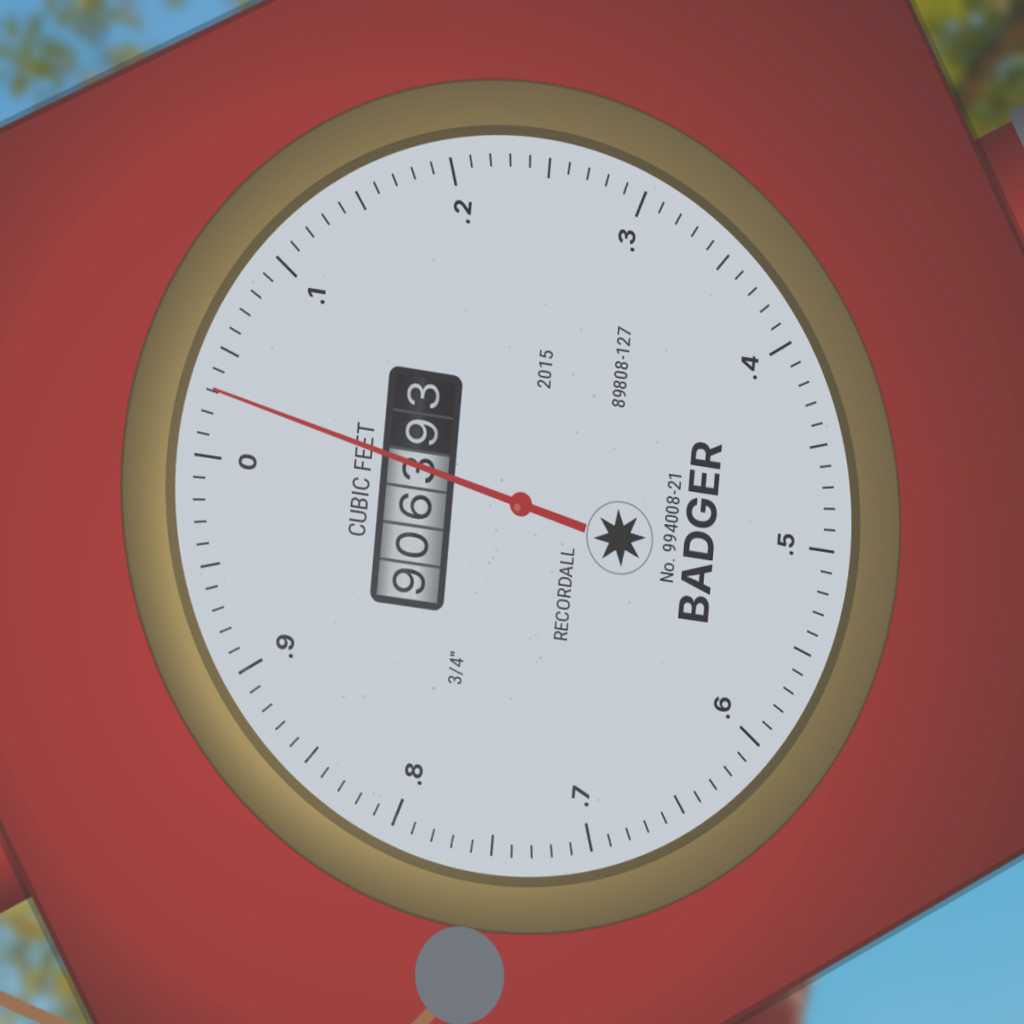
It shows 906393.03 ft³
